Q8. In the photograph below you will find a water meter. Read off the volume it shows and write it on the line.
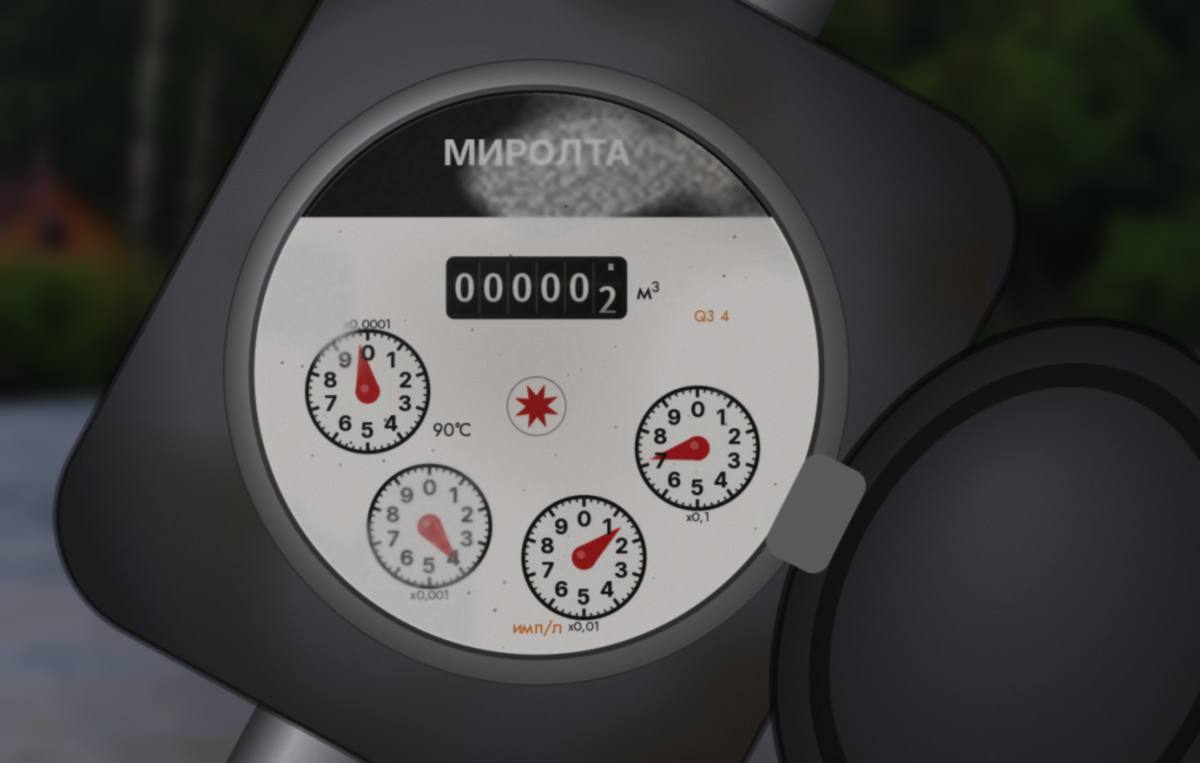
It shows 1.7139 m³
